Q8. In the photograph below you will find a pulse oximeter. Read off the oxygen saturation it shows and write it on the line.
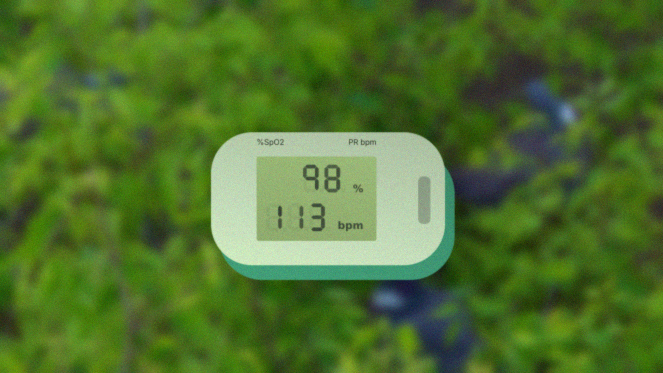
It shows 98 %
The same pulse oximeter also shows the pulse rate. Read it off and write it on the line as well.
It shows 113 bpm
